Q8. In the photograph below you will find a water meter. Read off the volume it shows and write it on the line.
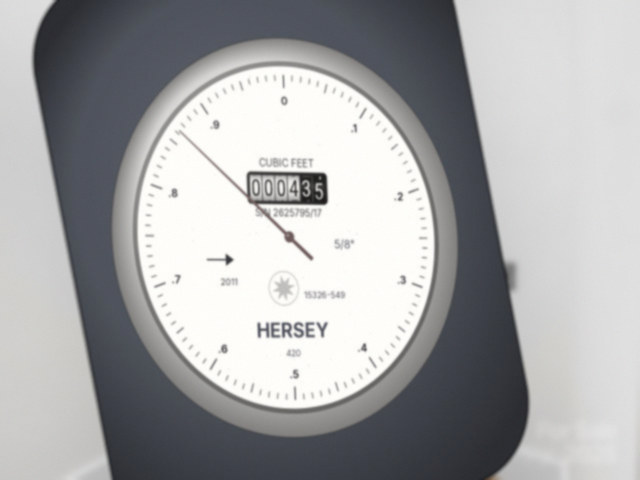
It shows 434.86 ft³
